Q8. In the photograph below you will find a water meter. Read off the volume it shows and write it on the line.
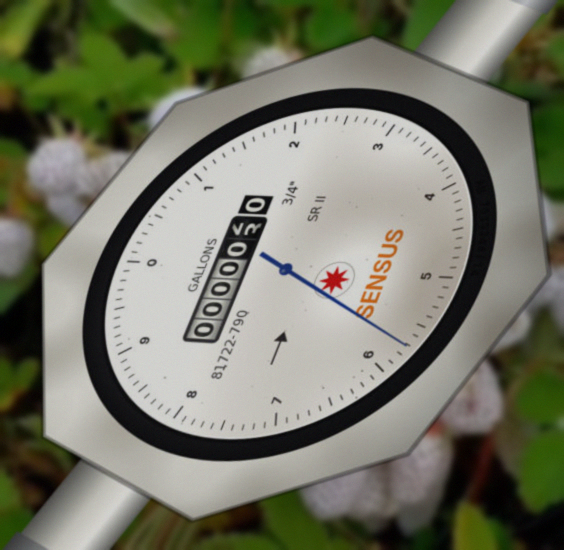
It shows 25.7 gal
